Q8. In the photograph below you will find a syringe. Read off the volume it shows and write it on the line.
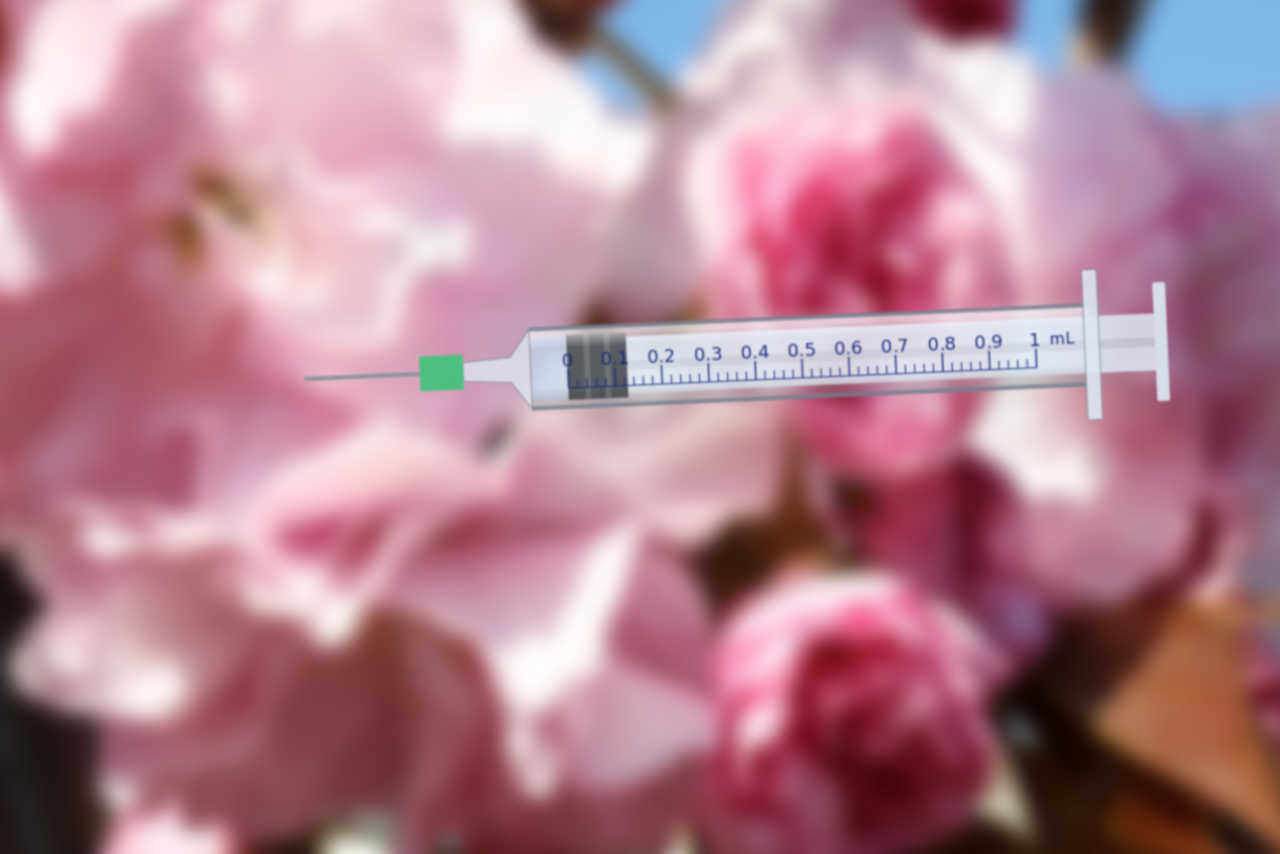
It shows 0 mL
